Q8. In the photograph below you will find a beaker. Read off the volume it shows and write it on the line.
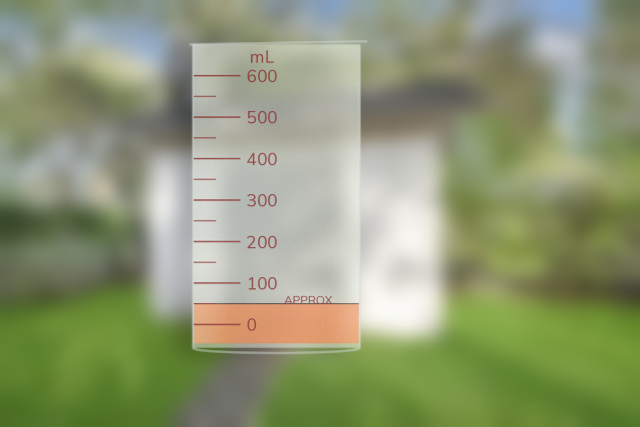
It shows 50 mL
